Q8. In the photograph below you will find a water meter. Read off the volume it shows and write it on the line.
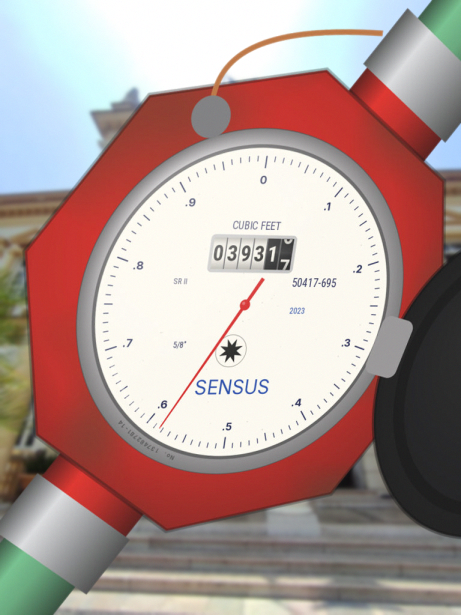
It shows 39316.58 ft³
